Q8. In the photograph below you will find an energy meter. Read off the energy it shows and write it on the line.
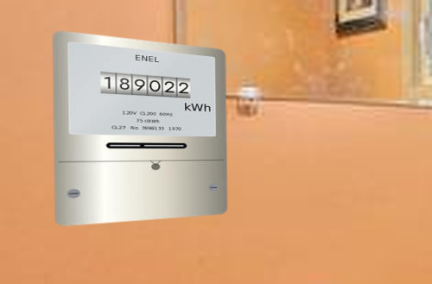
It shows 189022 kWh
